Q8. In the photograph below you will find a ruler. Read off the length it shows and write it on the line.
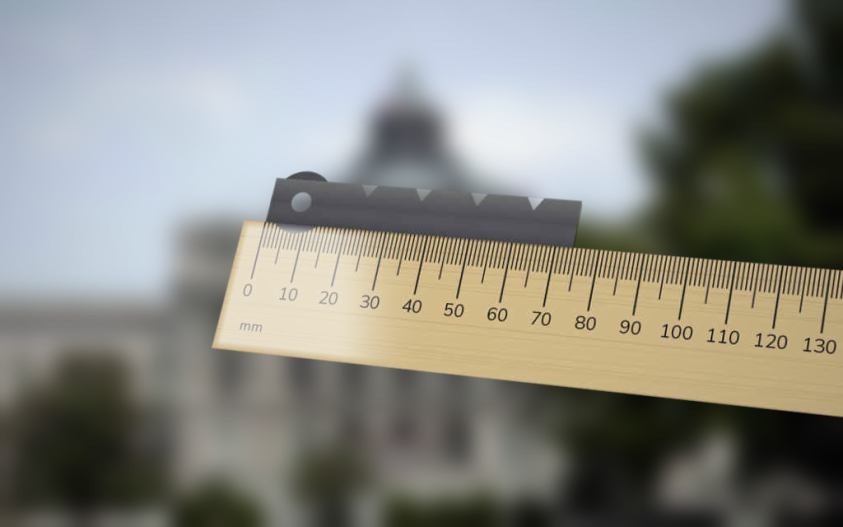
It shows 74 mm
